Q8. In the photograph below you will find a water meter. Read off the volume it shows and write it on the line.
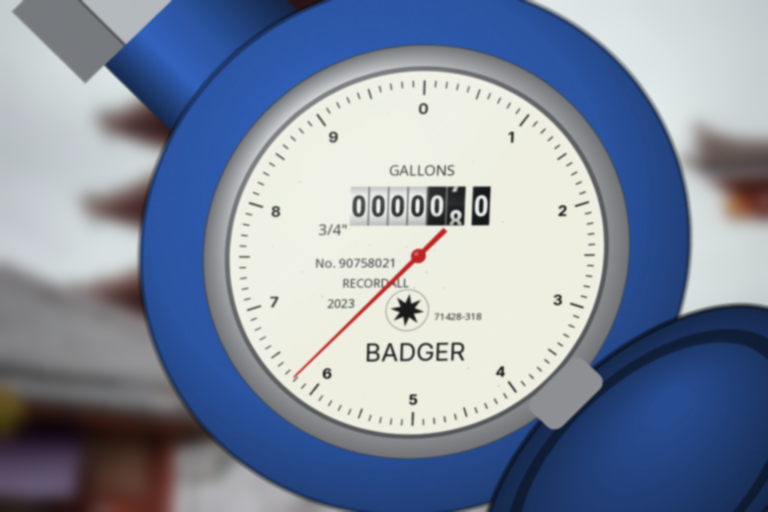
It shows 76.2 gal
